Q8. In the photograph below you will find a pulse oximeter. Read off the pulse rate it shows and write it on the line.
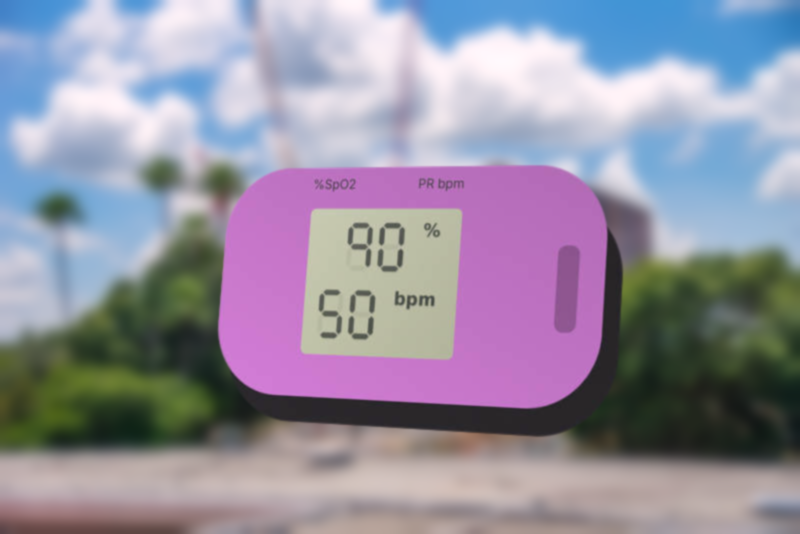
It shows 50 bpm
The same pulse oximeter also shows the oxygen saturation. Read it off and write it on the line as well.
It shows 90 %
